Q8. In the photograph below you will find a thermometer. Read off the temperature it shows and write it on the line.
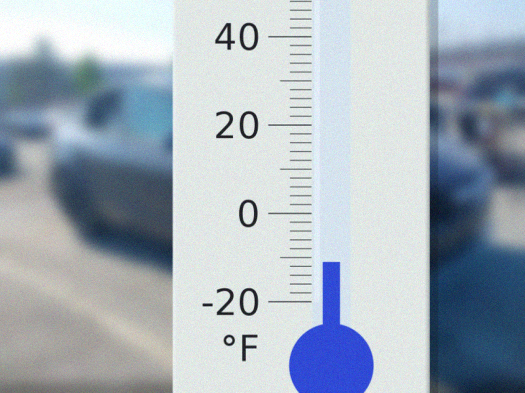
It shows -11 °F
